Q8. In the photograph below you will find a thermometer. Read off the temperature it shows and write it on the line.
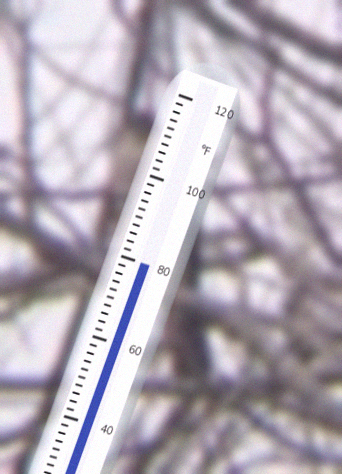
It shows 80 °F
